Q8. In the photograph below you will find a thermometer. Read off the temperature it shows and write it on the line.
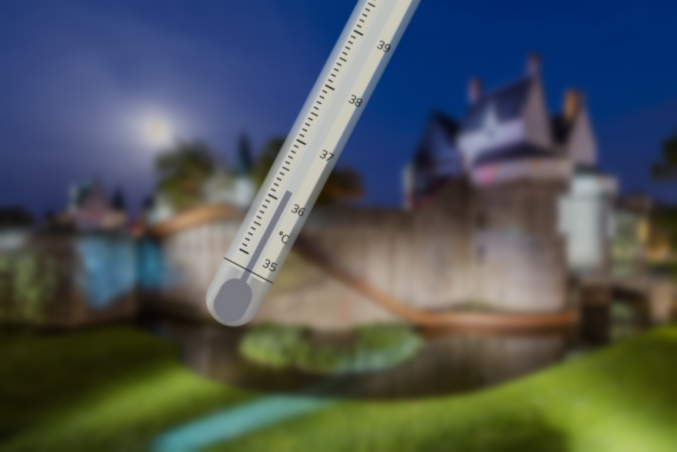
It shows 36.2 °C
